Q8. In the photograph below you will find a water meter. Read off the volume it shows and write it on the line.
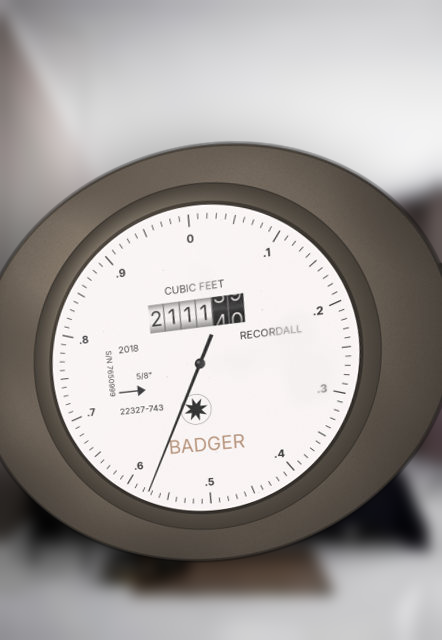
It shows 211139.57 ft³
